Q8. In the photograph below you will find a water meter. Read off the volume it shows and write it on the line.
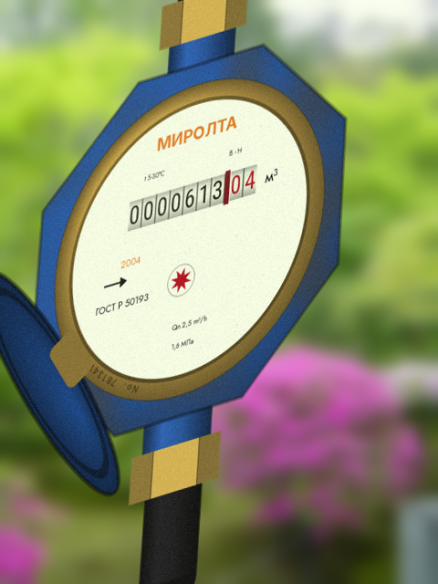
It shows 613.04 m³
